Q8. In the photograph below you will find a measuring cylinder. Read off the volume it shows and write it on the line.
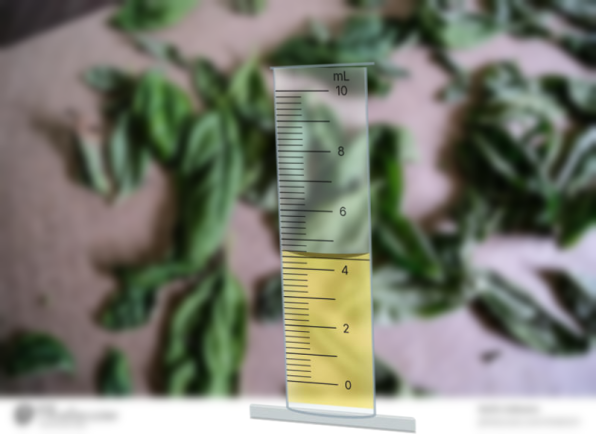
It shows 4.4 mL
